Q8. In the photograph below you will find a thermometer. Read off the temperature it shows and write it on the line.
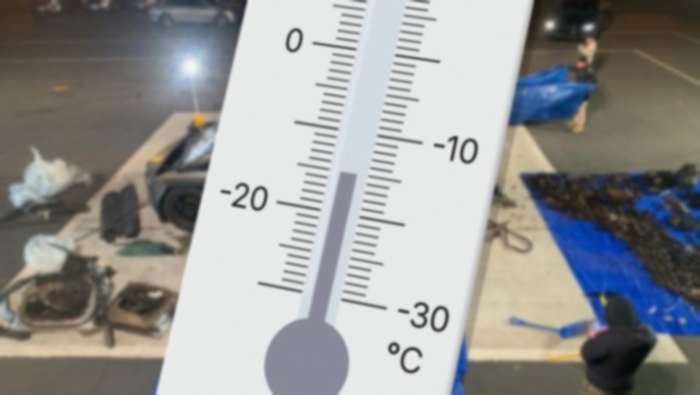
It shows -15 °C
